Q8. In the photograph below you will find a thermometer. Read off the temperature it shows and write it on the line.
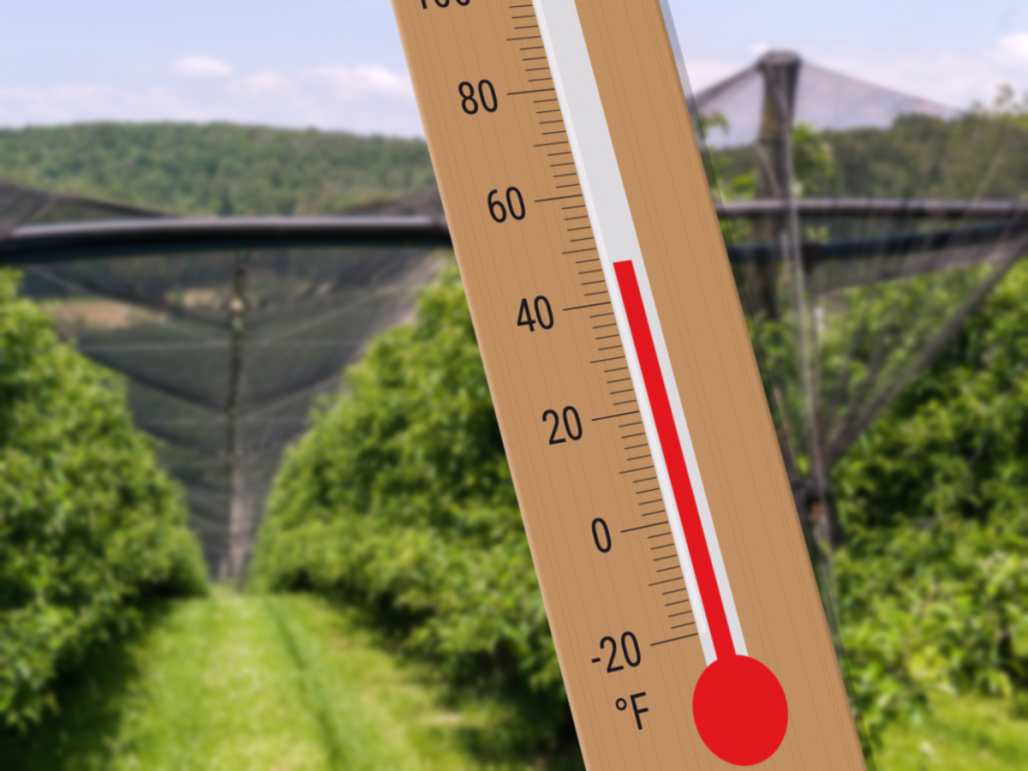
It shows 47 °F
